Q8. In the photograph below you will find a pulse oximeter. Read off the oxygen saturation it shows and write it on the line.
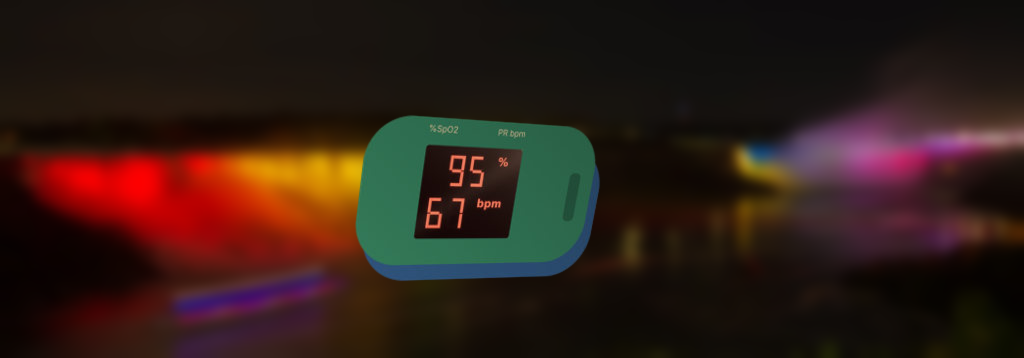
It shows 95 %
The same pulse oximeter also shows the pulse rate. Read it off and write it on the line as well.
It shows 67 bpm
